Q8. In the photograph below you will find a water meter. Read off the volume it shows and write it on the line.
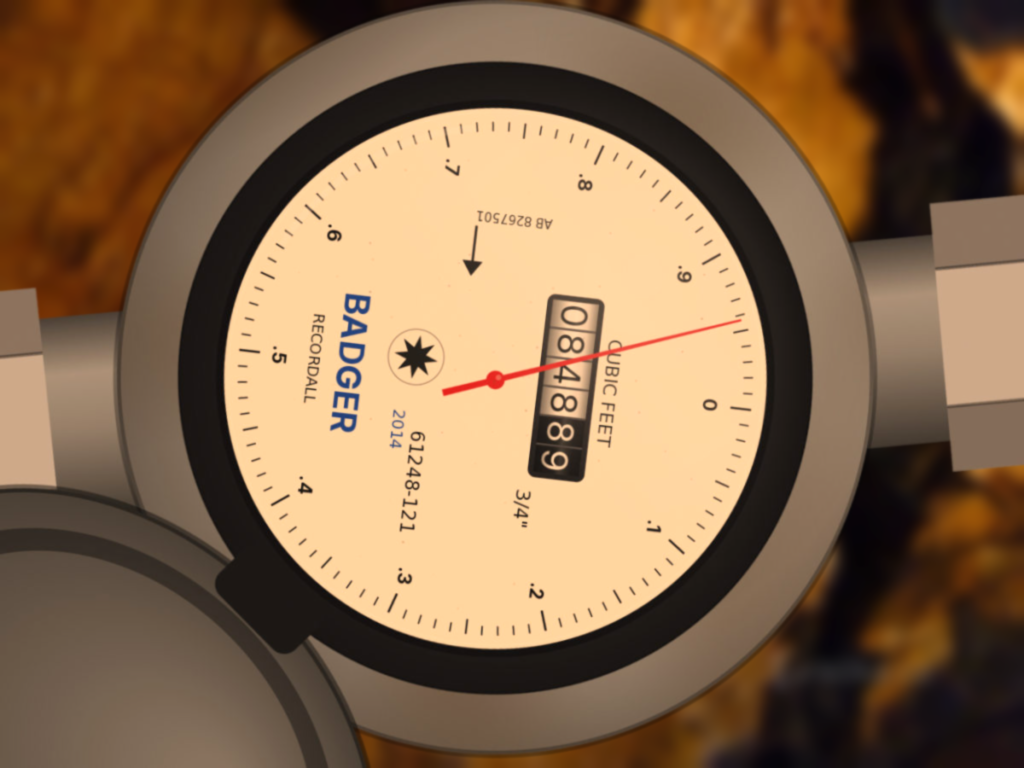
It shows 84888.94 ft³
